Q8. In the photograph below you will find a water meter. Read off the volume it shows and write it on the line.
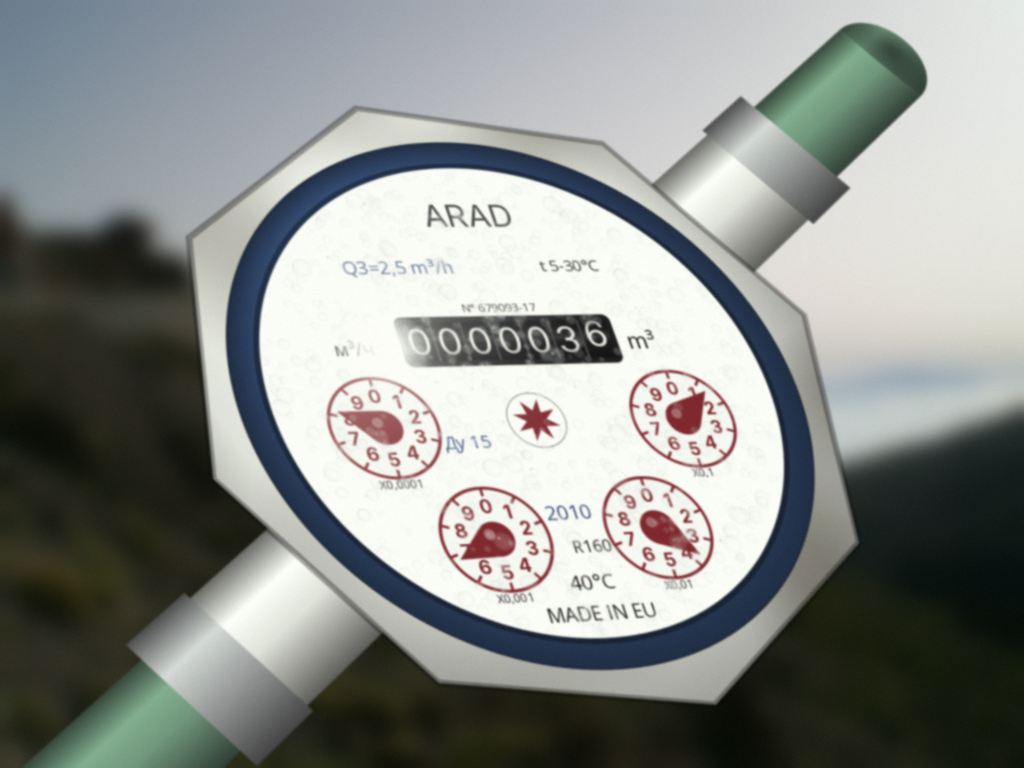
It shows 36.1368 m³
